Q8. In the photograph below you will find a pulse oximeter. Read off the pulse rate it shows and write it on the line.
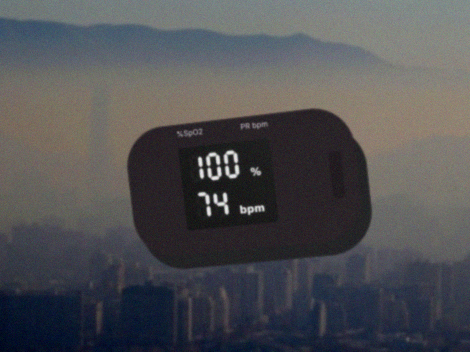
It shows 74 bpm
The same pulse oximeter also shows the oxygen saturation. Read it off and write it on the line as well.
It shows 100 %
